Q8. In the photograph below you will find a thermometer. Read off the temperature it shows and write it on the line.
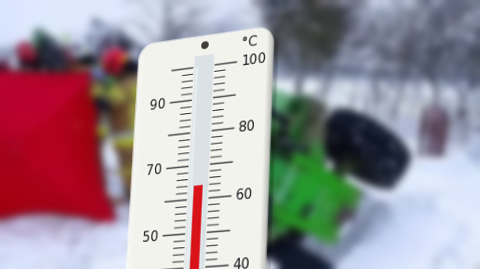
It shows 64 °C
